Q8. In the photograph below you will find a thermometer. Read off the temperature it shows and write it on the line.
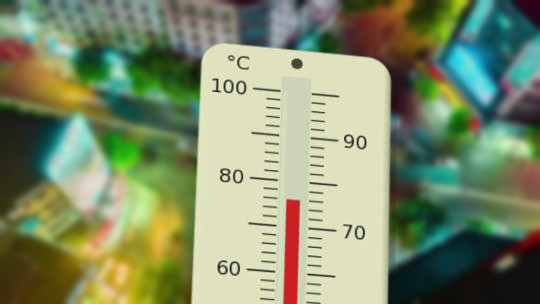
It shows 76 °C
